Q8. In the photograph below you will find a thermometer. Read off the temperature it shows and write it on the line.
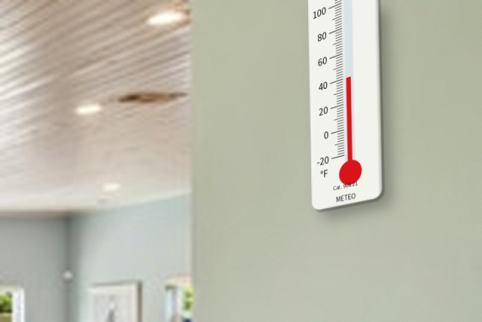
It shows 40 °F
